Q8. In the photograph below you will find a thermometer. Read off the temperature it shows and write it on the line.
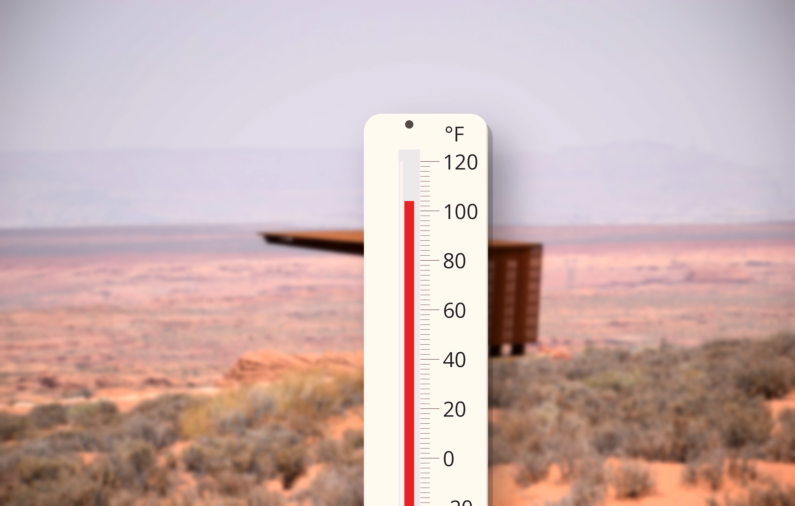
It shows 104 °F
